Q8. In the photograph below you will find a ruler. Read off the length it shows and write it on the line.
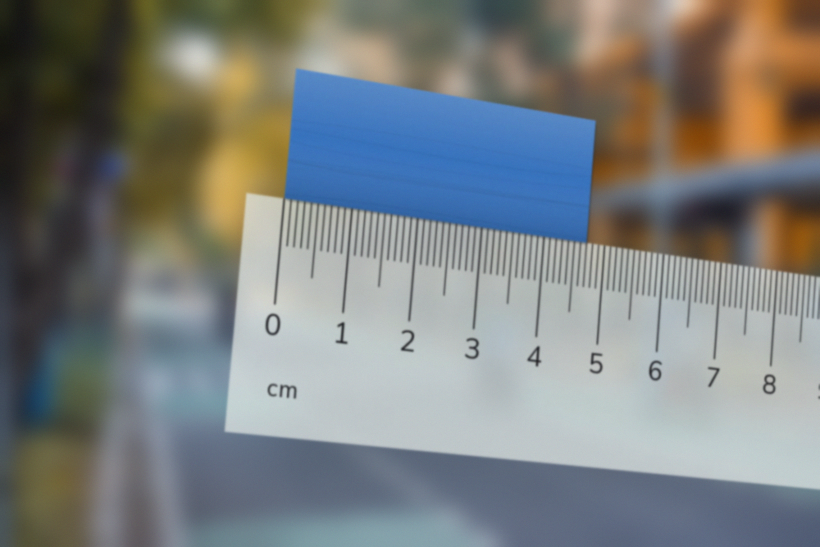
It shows 4.7 cm
